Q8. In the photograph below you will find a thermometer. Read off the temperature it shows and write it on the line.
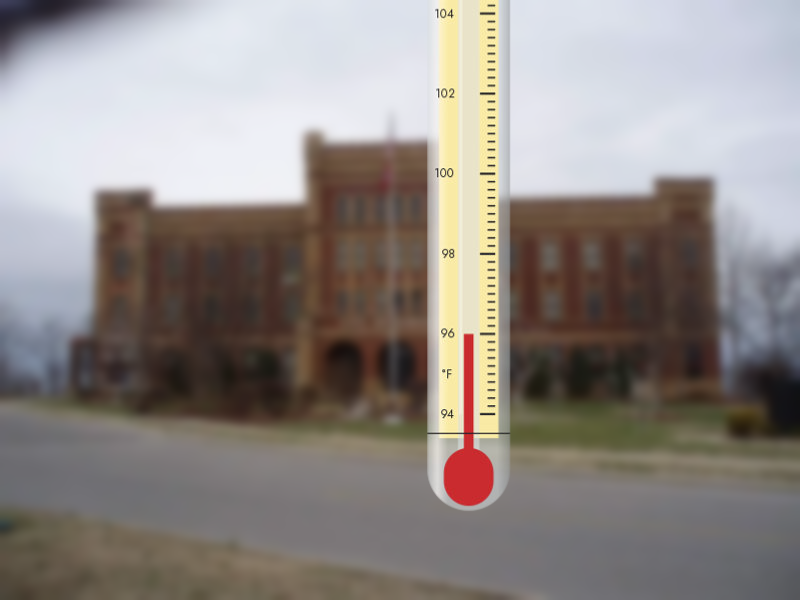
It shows 96 °F
